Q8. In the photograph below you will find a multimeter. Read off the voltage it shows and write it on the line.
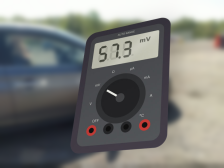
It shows 57.3 mV
